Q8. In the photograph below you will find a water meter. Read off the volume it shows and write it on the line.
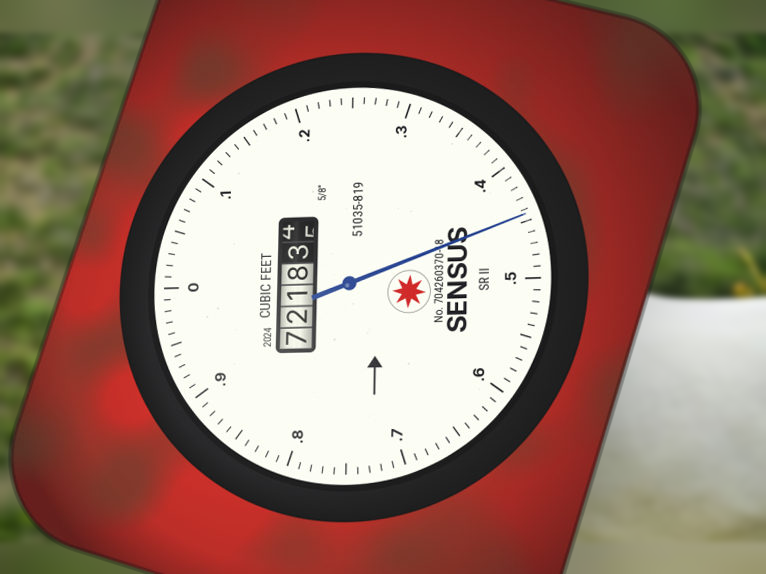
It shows 721834.44 ft³
